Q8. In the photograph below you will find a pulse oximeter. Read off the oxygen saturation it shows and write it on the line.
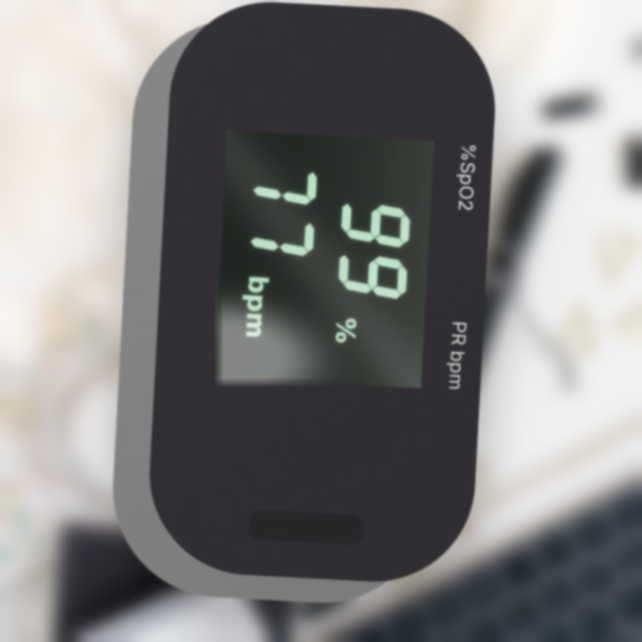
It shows 99 %
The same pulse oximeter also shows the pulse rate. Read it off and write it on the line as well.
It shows 77 bpm
